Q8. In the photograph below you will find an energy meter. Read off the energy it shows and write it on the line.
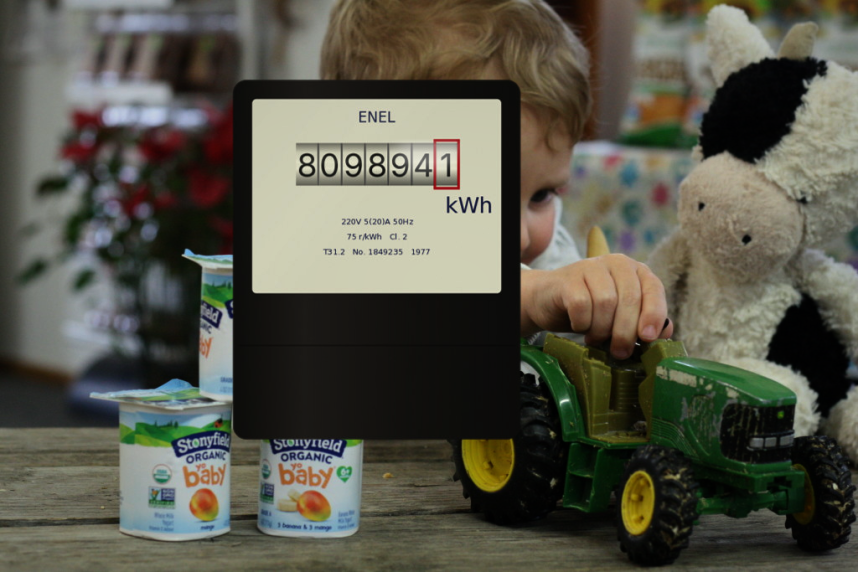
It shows 809894.1 kWh
